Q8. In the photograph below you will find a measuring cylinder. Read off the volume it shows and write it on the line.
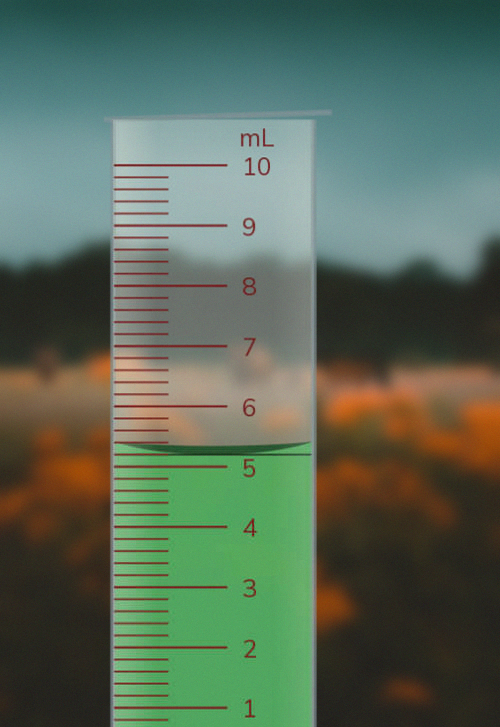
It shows 5.2 mL
